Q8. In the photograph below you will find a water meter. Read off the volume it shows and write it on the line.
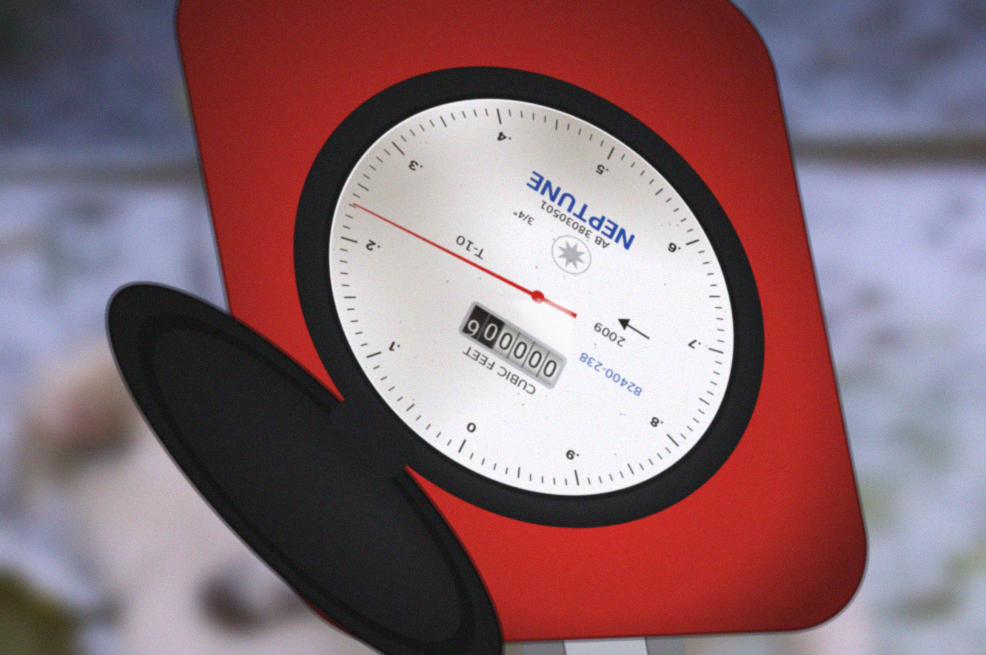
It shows 6.23 ft³
